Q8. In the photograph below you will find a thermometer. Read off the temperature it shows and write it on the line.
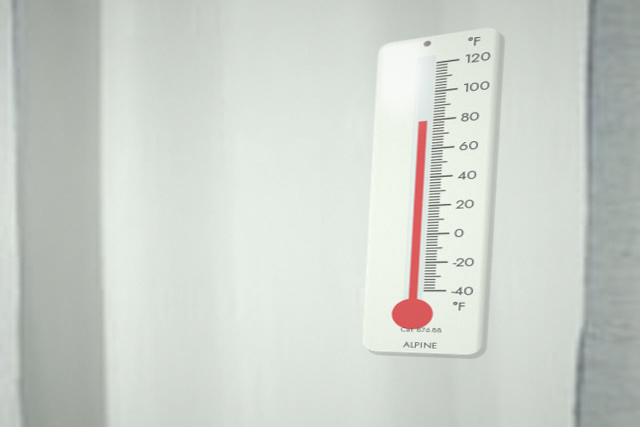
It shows 80 °F
